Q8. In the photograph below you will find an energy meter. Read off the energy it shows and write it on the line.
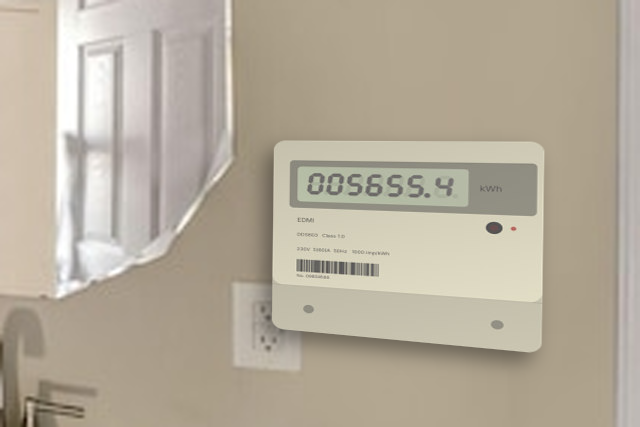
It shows 5655.4 kWh
